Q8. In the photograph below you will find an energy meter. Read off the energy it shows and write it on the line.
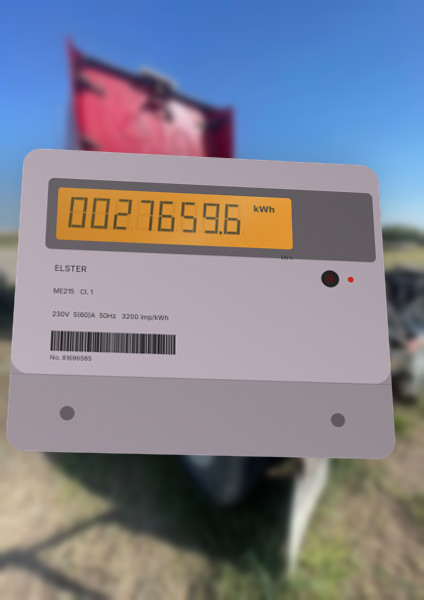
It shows 27659.6 kWh
